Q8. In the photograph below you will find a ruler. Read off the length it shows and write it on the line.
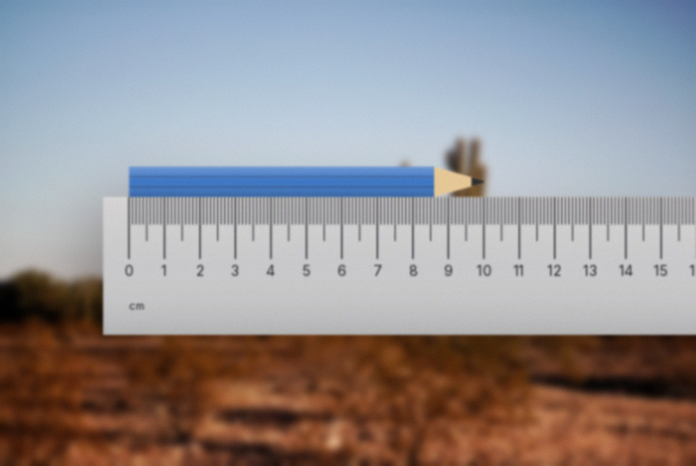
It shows 10 cm
